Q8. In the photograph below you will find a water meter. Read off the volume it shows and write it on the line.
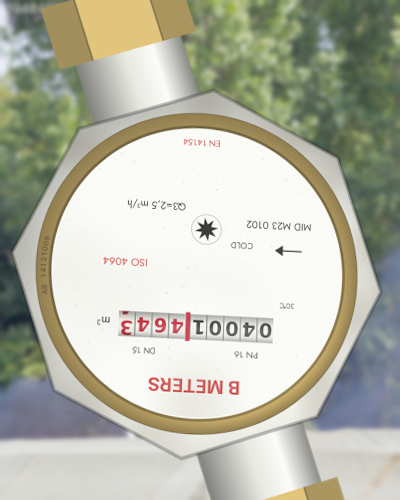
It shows 4001.4643 m³
